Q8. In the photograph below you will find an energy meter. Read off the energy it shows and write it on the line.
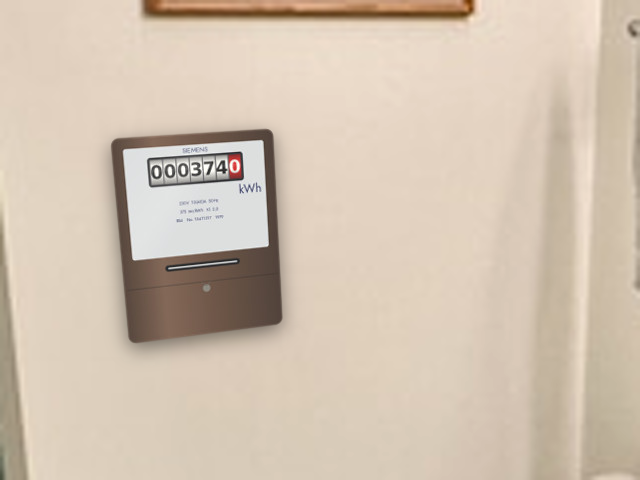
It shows 374.0 kWh
